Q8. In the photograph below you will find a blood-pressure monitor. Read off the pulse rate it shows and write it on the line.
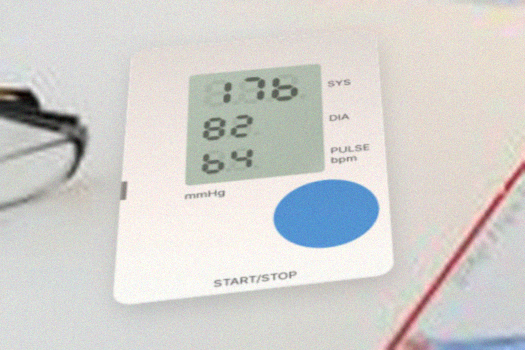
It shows 64 bpm
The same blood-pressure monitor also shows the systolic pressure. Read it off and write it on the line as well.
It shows 176 mmHg
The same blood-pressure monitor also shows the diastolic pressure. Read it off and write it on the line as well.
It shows 82 mmHg
